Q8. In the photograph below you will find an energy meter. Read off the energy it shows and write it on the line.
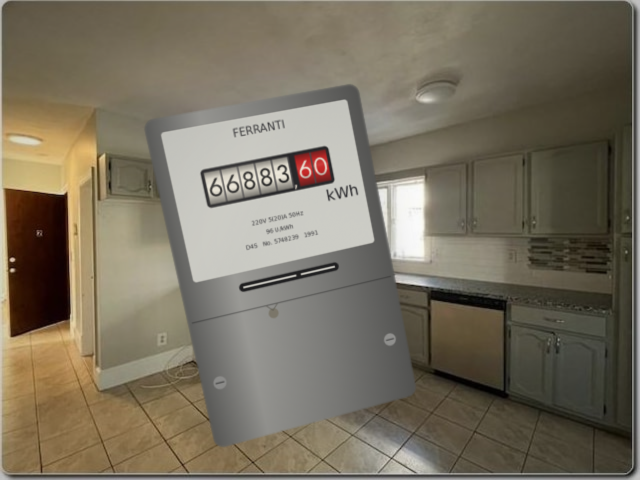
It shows 66883.60 kWh
